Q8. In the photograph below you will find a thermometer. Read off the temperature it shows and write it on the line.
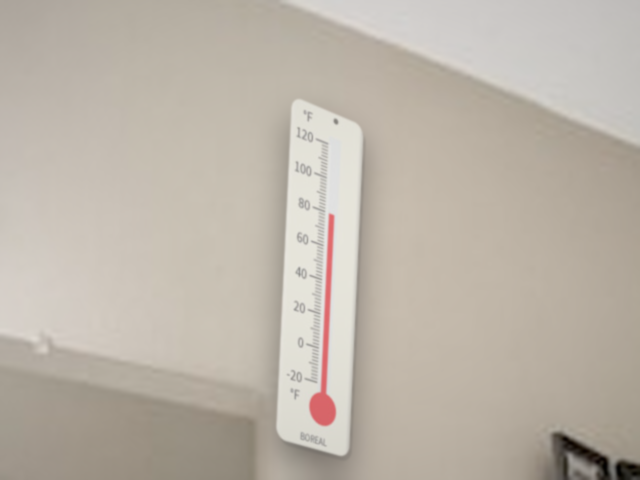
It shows 80 °F
